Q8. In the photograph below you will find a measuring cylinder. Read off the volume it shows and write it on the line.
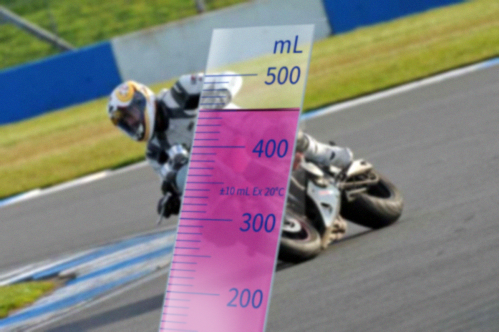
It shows 450 mL
